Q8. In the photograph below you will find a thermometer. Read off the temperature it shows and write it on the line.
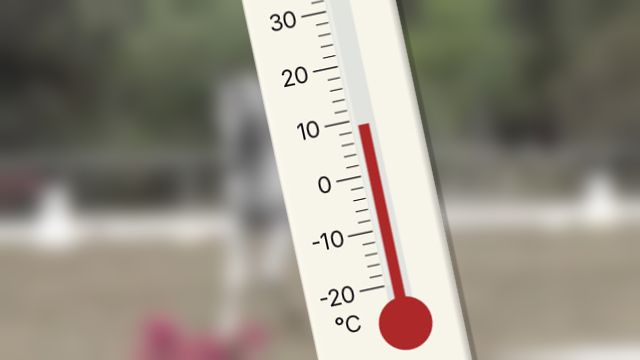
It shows 9 °C
